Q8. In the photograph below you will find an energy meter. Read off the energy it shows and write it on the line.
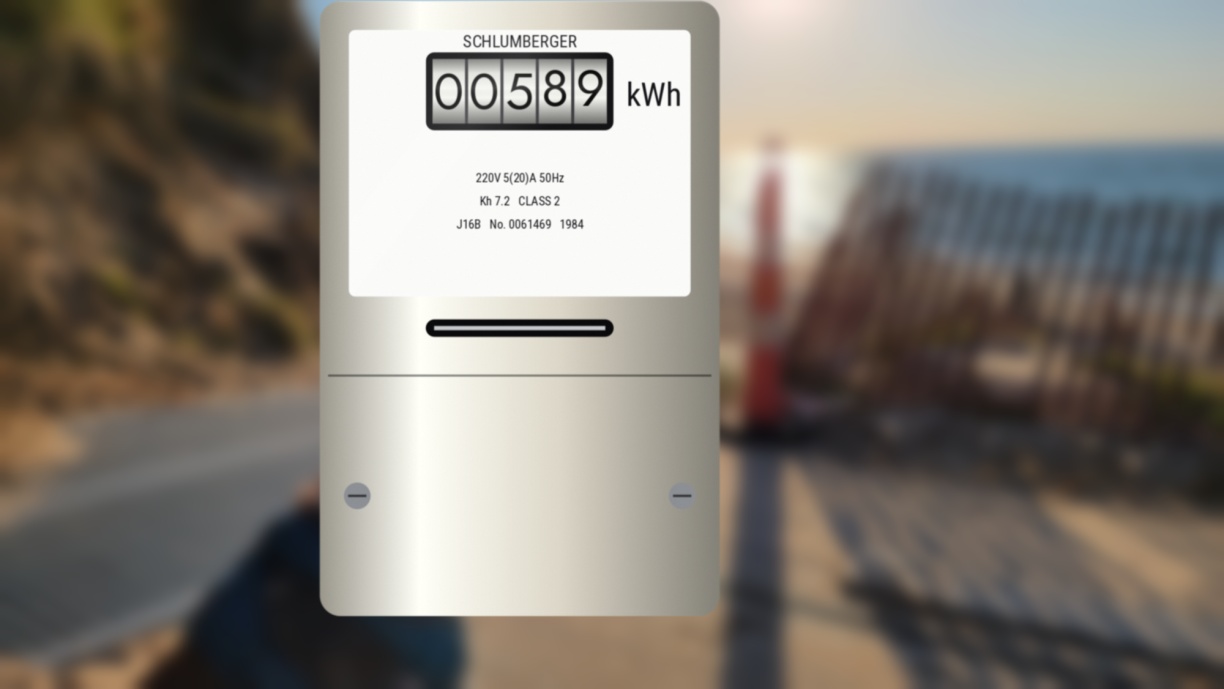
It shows 589 kWh
